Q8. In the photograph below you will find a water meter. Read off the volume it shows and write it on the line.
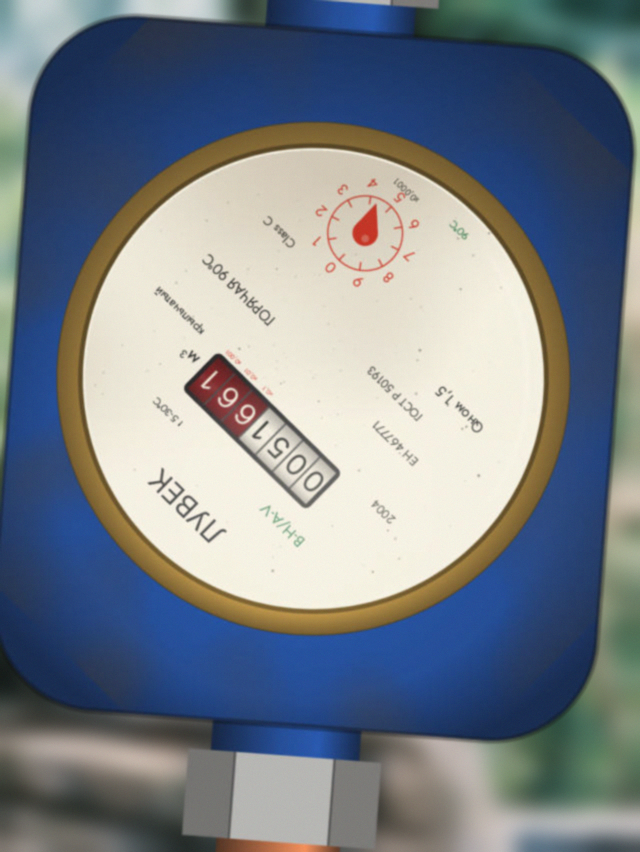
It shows 51.6614 m³
